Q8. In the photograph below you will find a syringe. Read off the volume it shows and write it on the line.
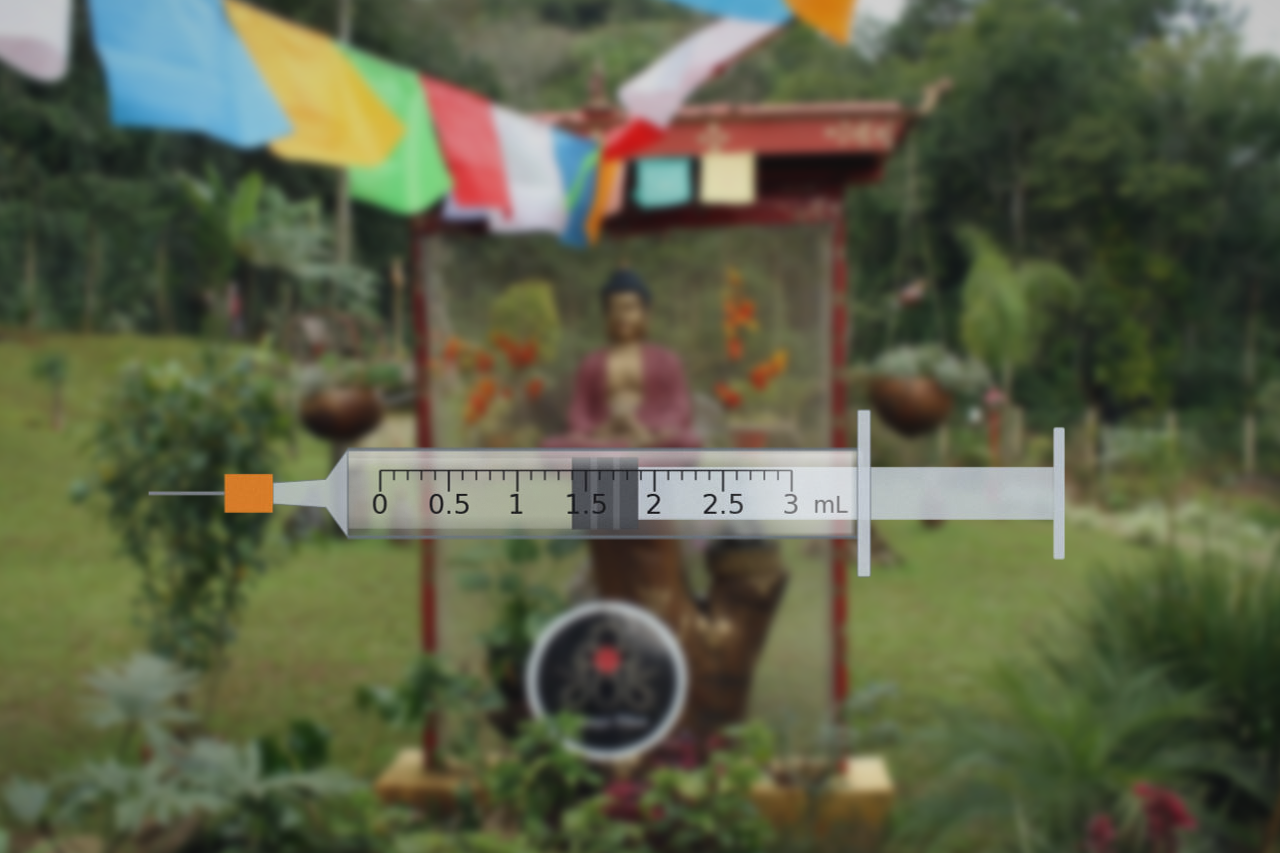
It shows 1.4 mL
